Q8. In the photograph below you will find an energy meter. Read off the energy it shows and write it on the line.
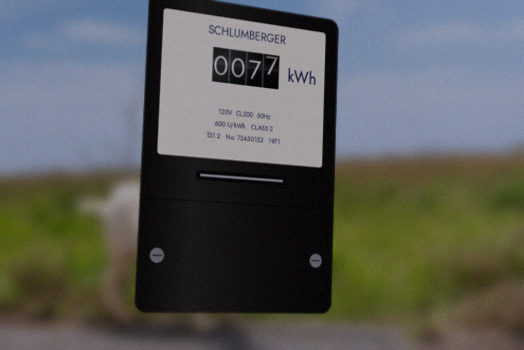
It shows 77 kWh
